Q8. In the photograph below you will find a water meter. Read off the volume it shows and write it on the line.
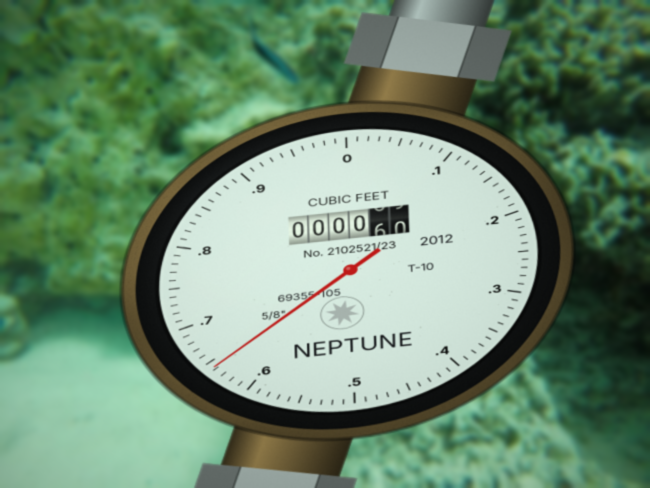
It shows 59.64 ft³
